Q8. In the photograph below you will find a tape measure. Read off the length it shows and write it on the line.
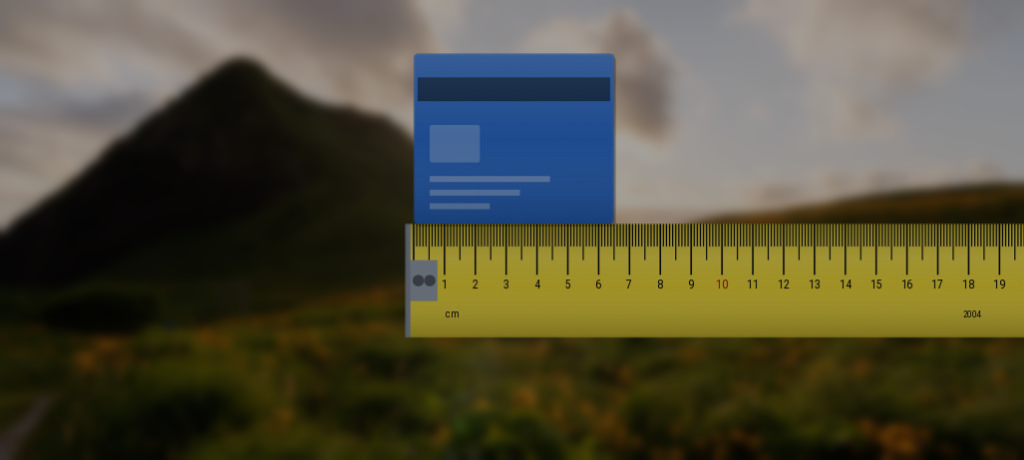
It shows 6.5 cm
